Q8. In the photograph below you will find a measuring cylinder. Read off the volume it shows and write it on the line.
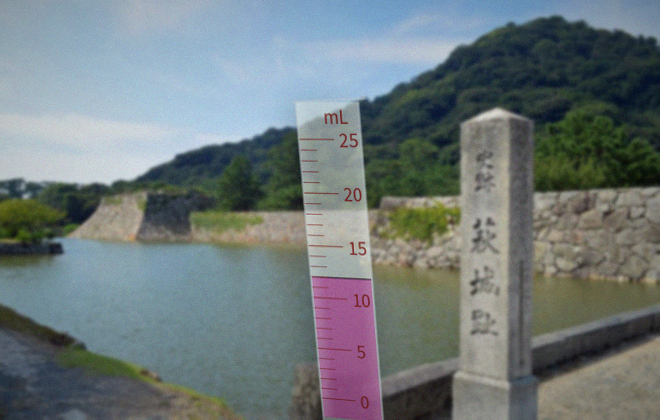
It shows 12 mL
